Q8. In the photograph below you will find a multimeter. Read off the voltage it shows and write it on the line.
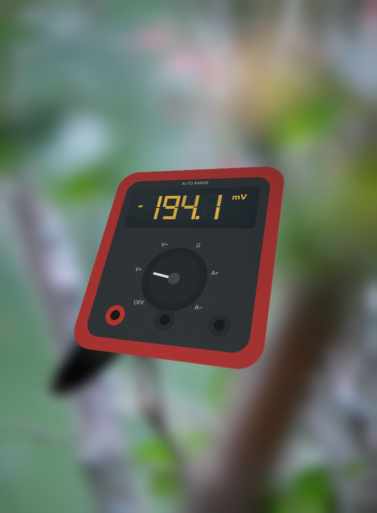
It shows -194.1 mV
